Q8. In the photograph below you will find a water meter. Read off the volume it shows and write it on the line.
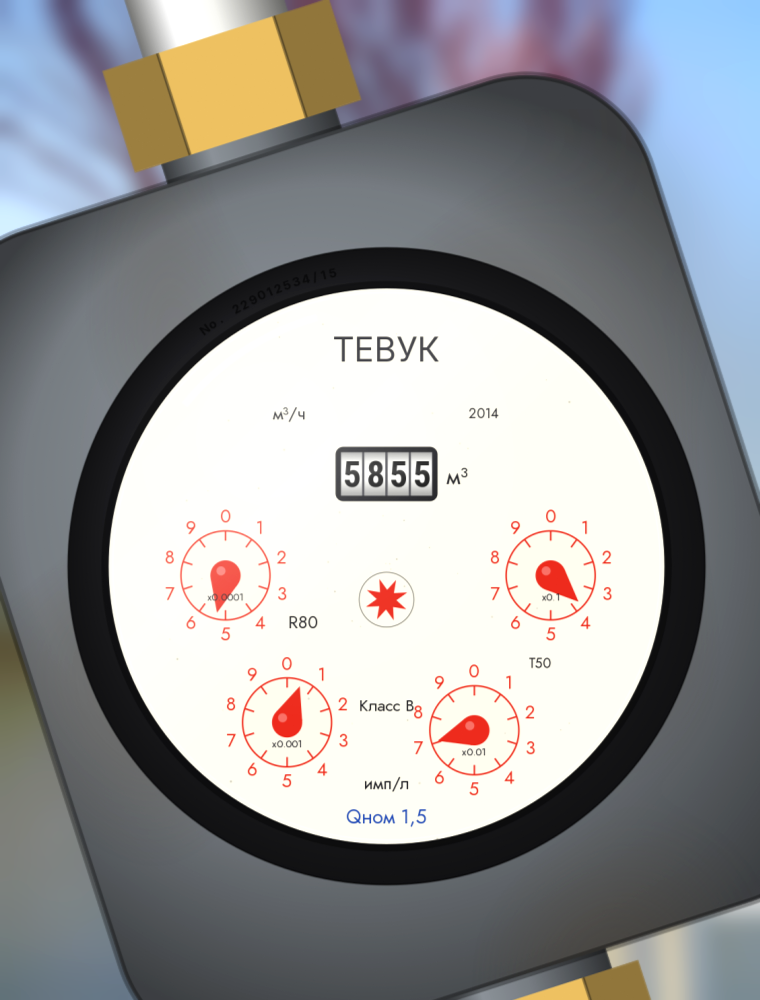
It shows 5855.3705 m³
